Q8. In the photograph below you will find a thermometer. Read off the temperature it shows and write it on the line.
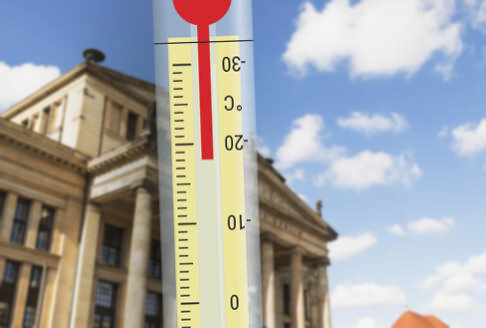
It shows -18 °C
